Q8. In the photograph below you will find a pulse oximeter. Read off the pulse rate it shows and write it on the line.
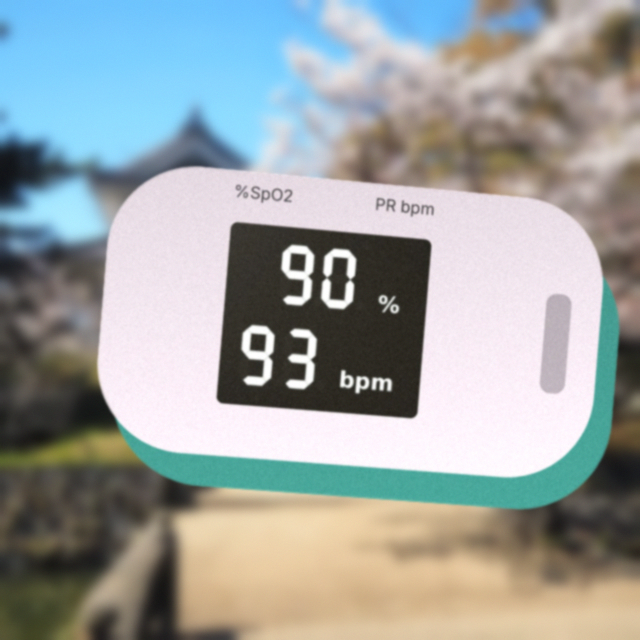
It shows 93 bpm
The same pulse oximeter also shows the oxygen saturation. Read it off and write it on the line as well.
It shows 90 %
